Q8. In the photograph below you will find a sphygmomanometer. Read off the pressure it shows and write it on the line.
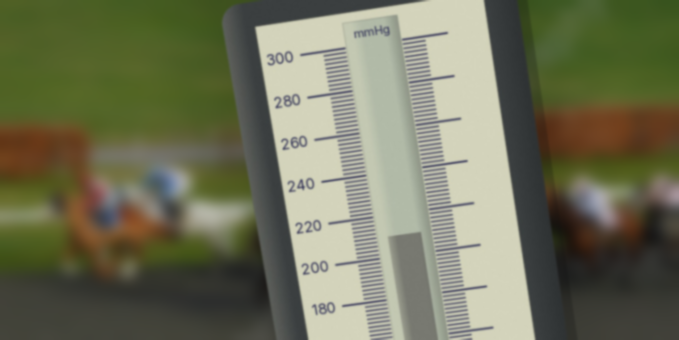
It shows 210 mmHg
